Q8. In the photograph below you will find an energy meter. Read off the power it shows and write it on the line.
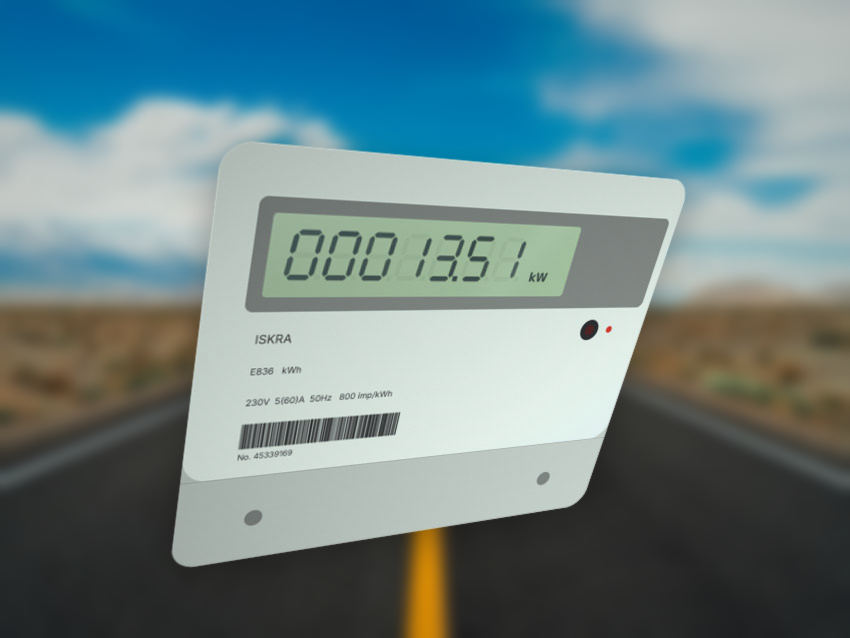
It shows 13.51 kW
